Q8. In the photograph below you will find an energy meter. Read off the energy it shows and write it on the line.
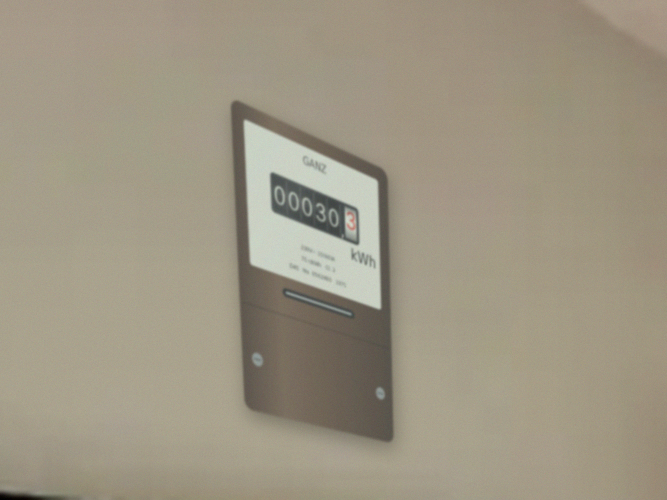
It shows 30.3 kWh
